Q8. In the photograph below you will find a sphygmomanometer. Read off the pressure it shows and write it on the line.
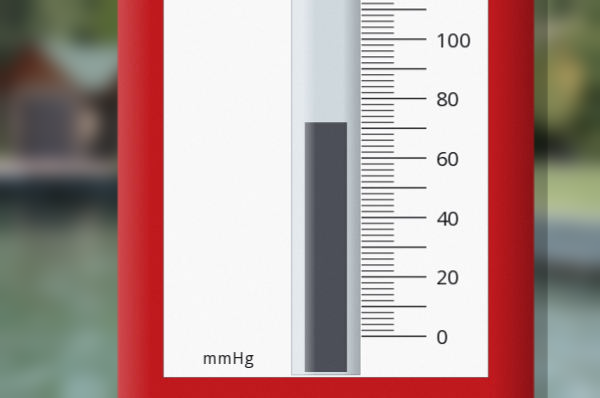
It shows 72 mmHg
